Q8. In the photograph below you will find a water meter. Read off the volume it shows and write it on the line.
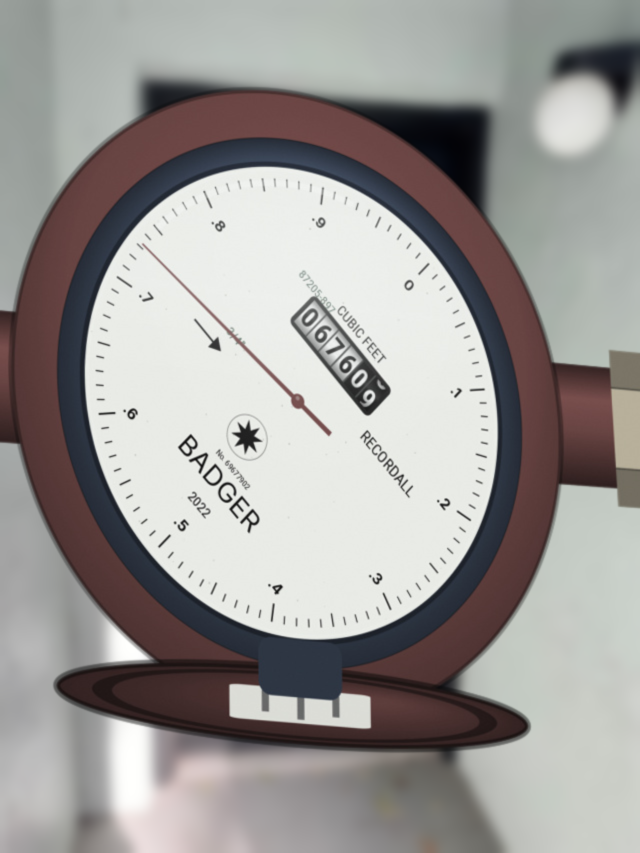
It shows 67608.73 ft³
